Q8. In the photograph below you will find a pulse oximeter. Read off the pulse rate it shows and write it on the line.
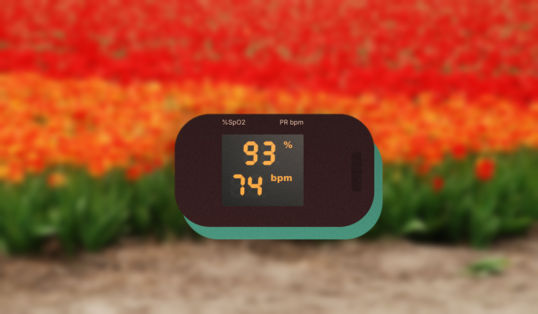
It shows 74 bpm
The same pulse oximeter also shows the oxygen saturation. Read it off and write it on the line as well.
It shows 93 %
